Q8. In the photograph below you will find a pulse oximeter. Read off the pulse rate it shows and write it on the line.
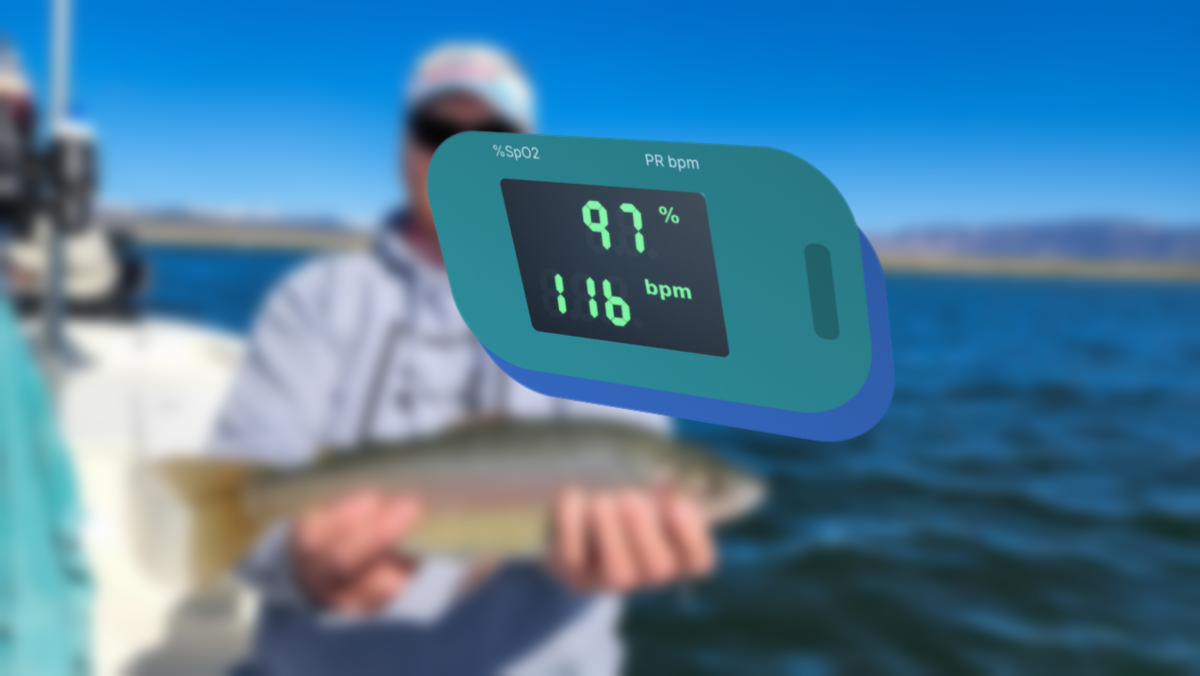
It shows 116 bpm
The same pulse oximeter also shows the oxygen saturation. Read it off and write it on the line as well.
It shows 97 %
